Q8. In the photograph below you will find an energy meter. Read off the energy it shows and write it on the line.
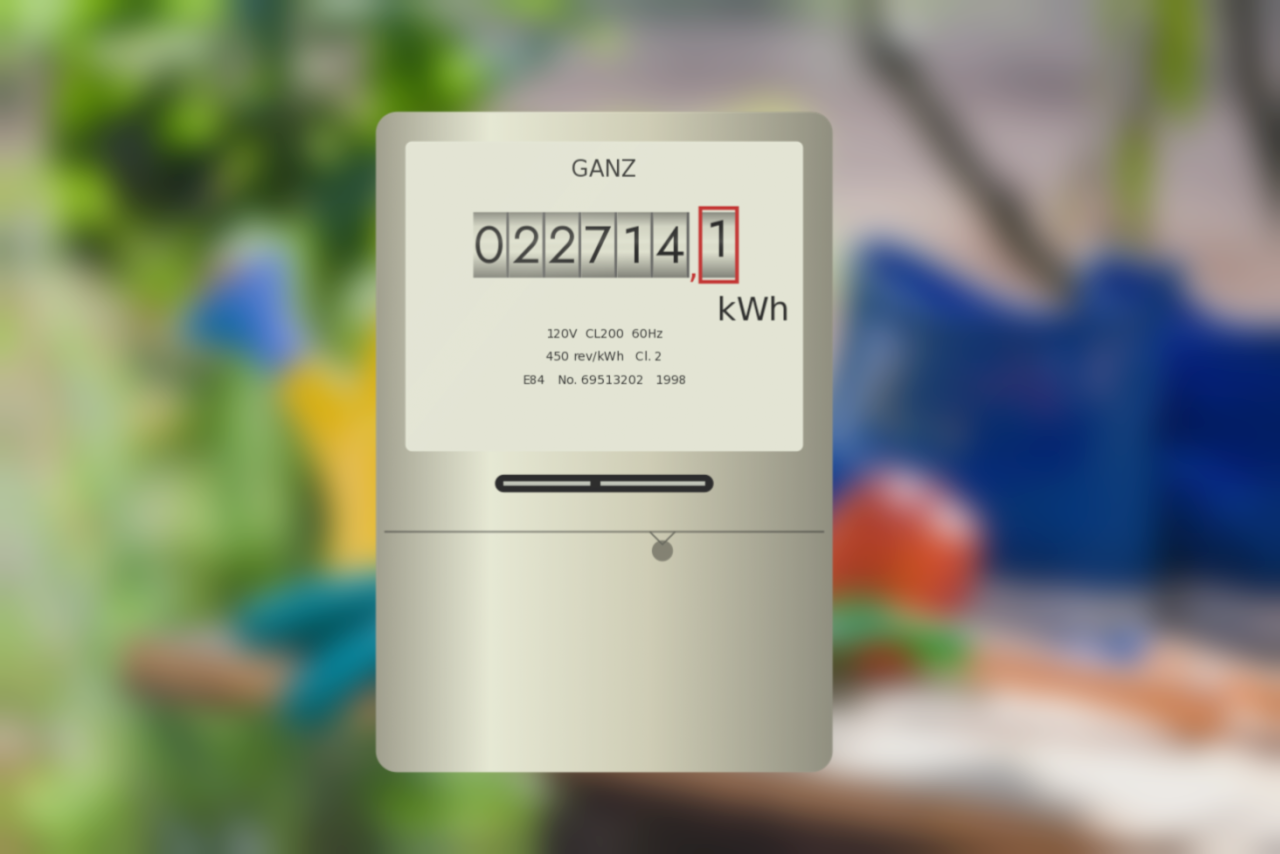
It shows 22714.1 kWh
